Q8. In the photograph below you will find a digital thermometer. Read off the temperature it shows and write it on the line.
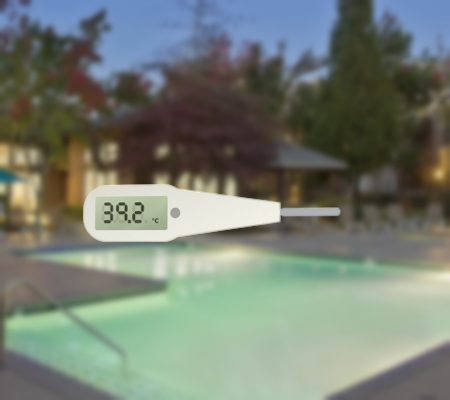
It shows 39.2 °C
